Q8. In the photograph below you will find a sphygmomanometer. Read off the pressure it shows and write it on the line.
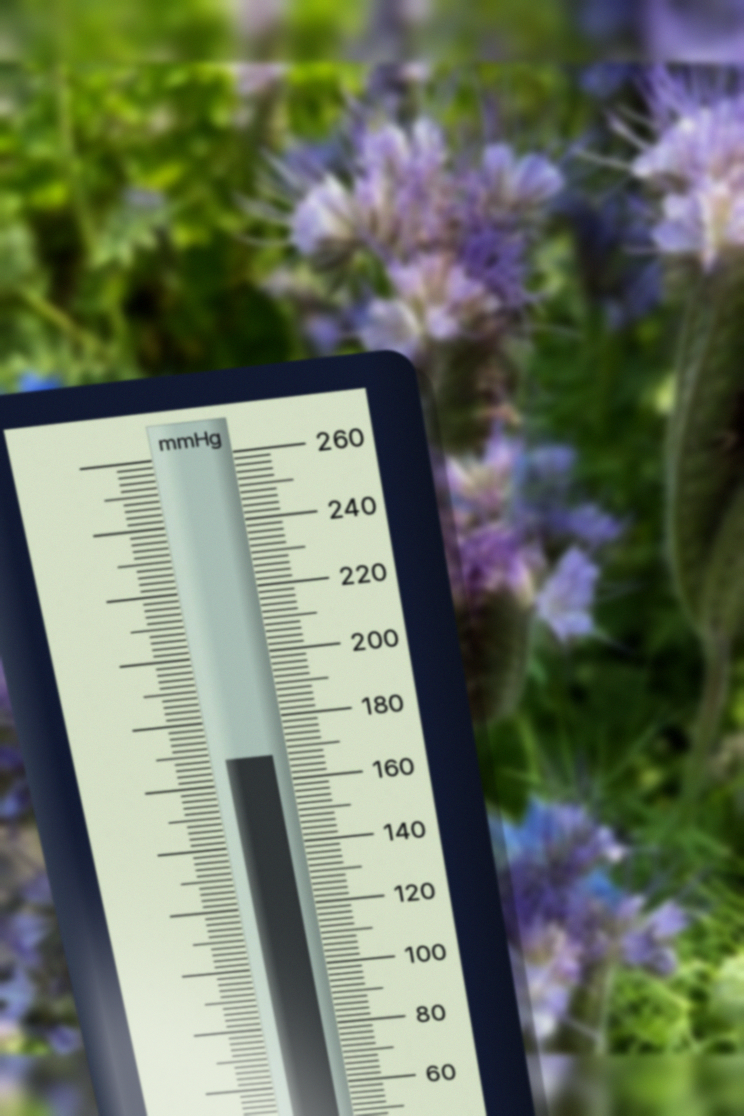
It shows 168 mmHg
